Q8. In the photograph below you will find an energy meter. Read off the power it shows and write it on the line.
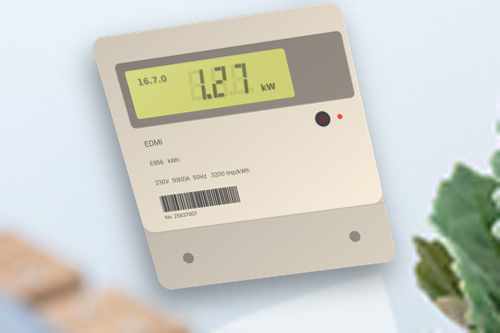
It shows 1.27 kW
